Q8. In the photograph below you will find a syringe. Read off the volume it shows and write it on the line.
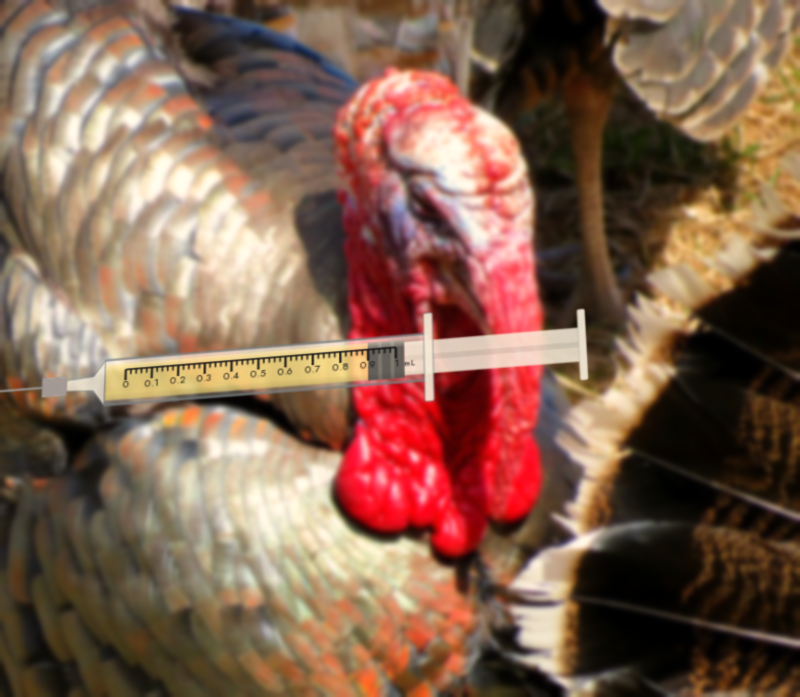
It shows 0.9 mL
